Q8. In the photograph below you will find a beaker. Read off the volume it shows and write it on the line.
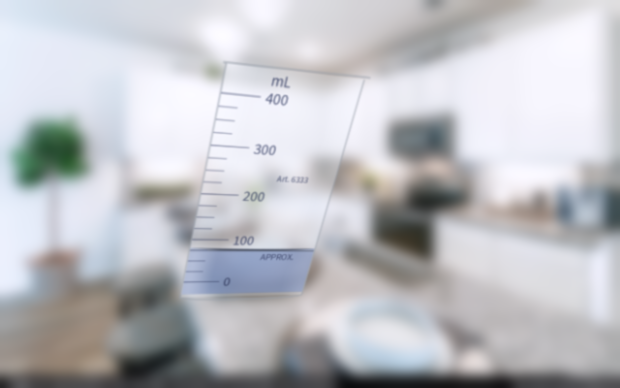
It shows 75 mL
